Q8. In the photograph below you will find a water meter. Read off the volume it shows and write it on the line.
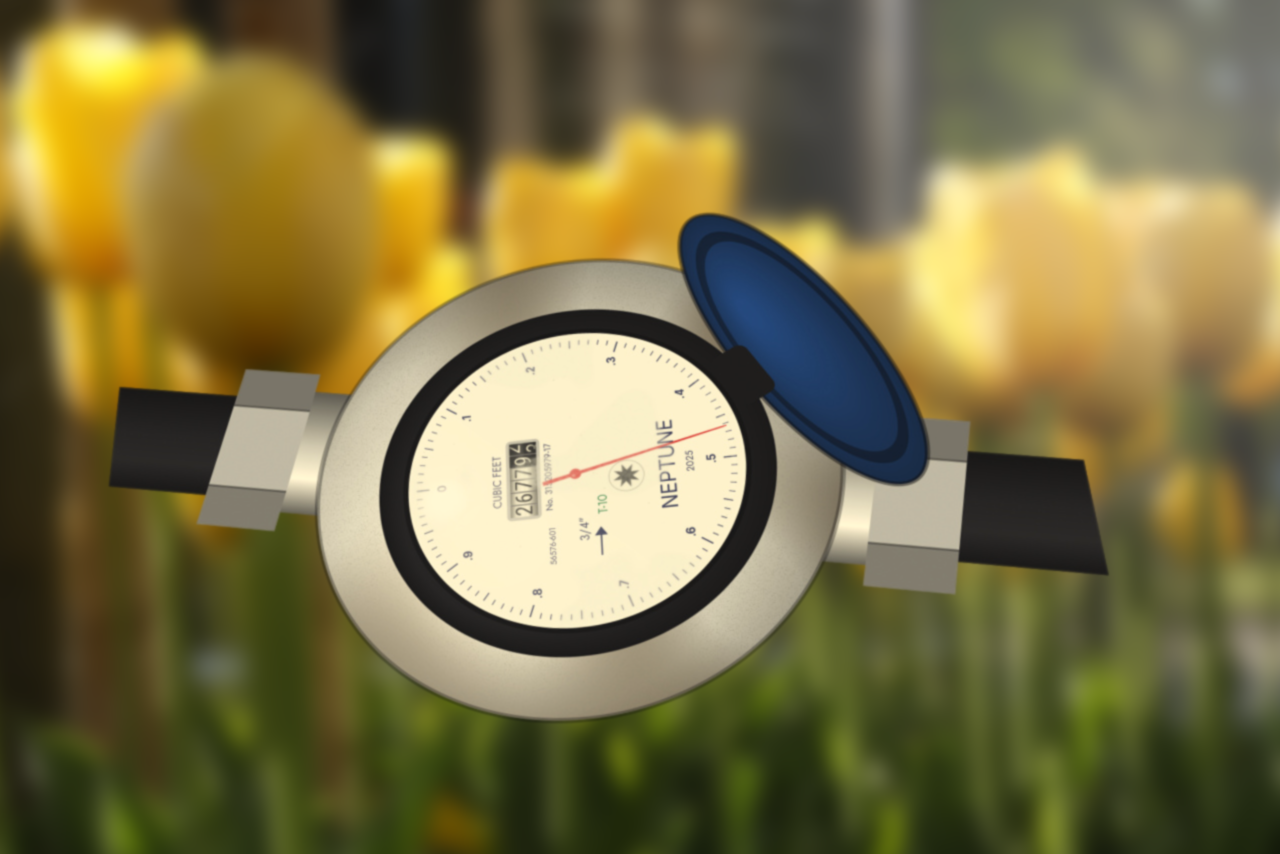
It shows 267792.46 ft³
